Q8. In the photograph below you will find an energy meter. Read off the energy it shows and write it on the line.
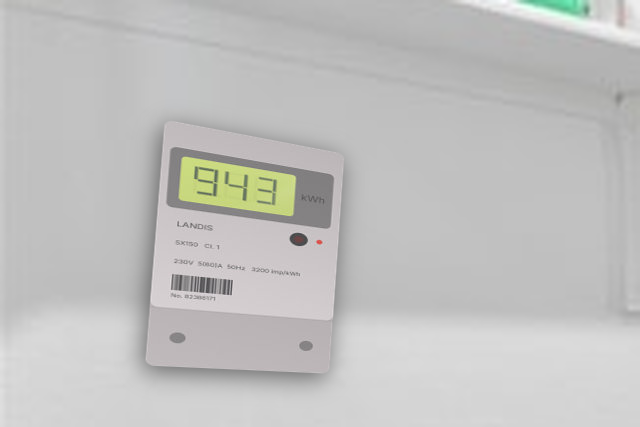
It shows 943 kWh
